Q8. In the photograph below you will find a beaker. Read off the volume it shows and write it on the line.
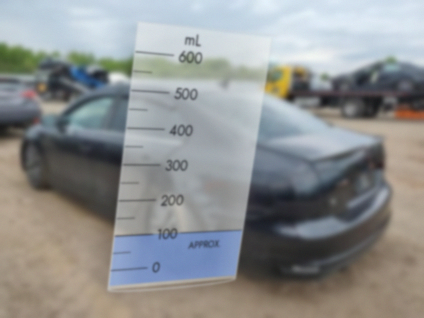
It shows 100 mL
